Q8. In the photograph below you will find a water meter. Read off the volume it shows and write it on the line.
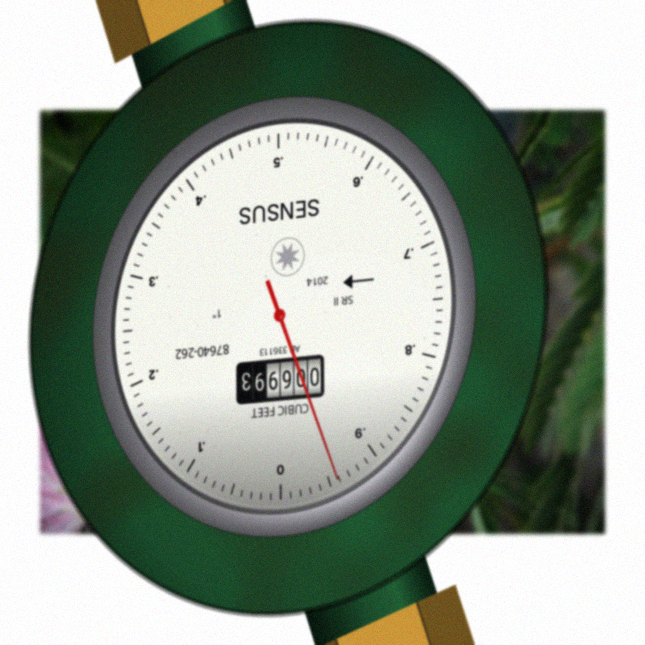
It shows 6992.94 ft³
